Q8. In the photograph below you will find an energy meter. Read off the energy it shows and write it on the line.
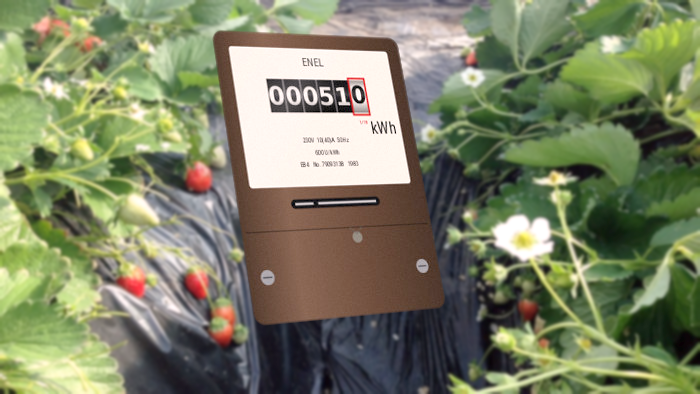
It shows 51.0 kWh
